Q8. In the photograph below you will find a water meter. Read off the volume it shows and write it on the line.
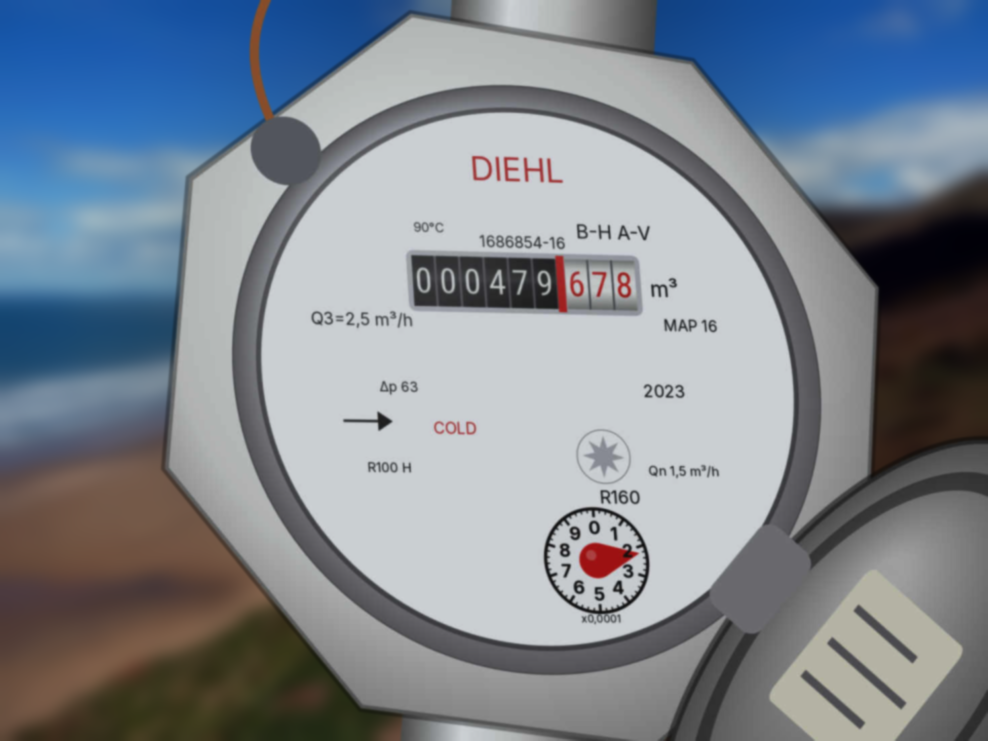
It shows 479.6782 m³
